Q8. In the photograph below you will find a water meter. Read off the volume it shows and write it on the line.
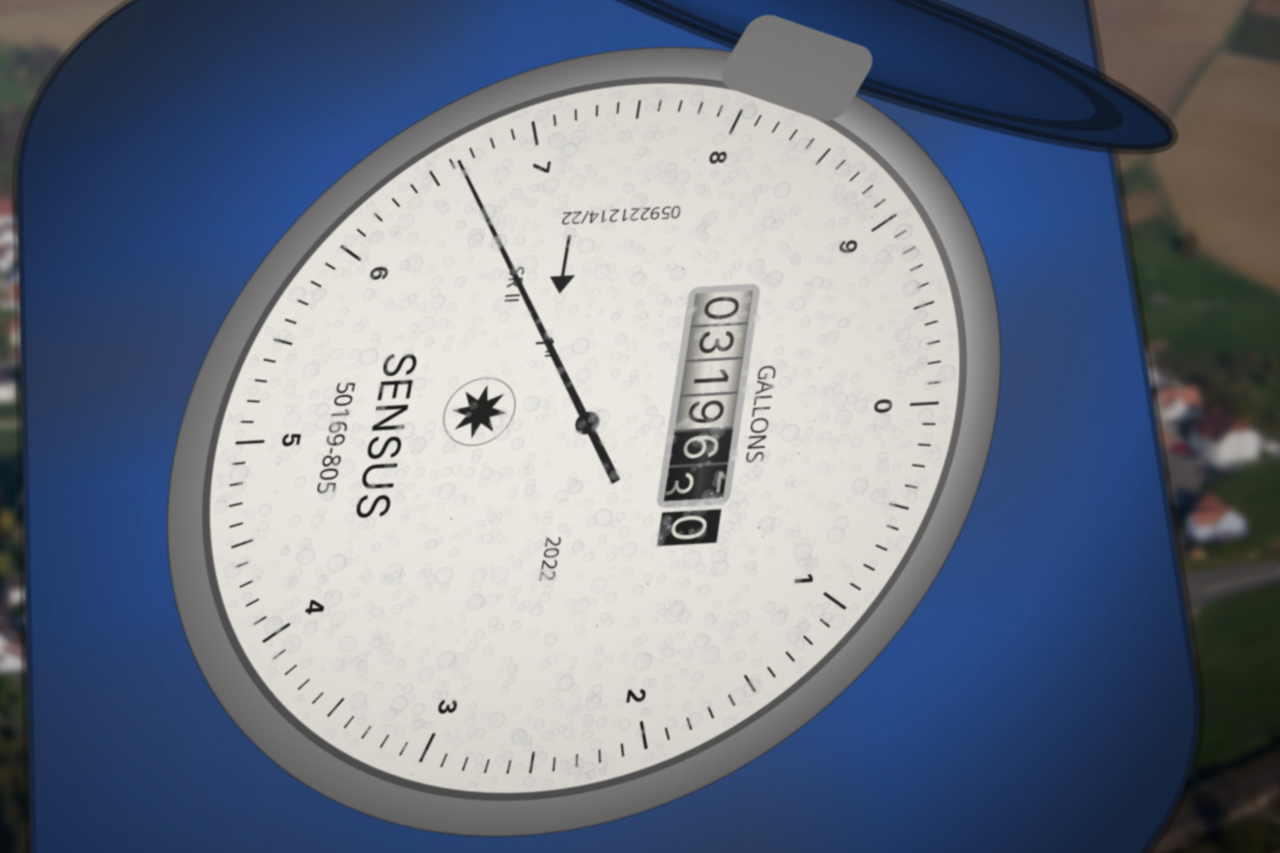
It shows 319626.6 gal
